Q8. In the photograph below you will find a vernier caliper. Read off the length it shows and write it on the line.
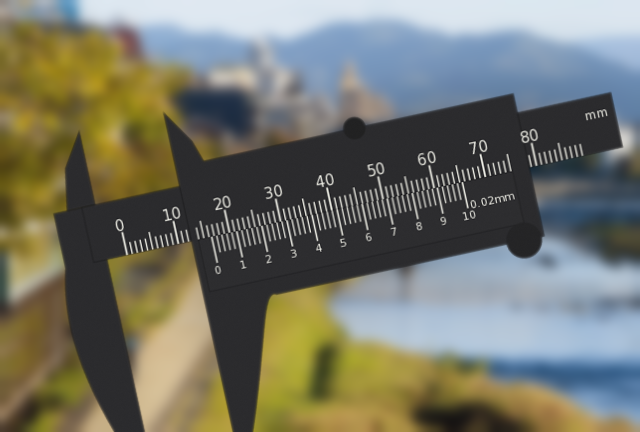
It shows 16.5 mm
